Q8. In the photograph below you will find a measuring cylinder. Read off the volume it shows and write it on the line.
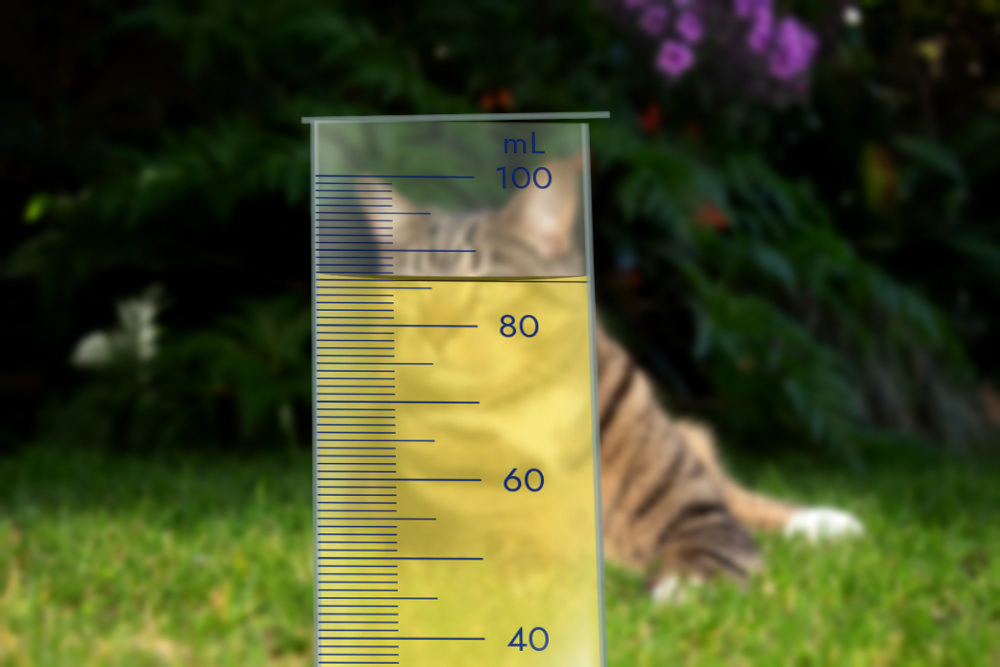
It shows 86 mL
